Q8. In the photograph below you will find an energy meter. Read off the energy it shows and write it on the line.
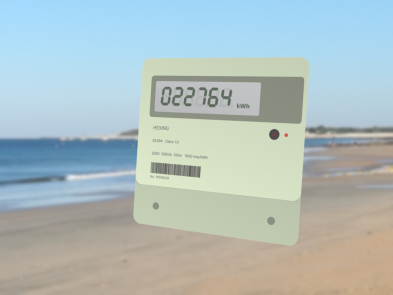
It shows 22764 kWh
